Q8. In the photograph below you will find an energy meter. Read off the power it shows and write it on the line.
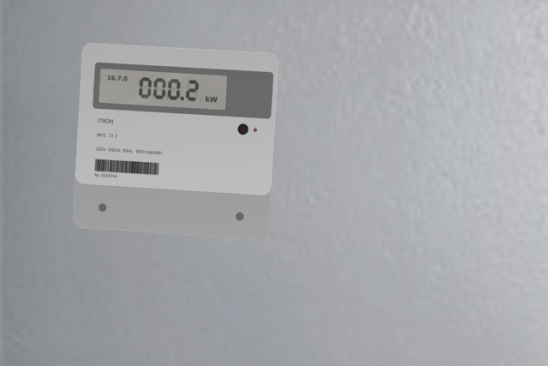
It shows 0.2 kW
